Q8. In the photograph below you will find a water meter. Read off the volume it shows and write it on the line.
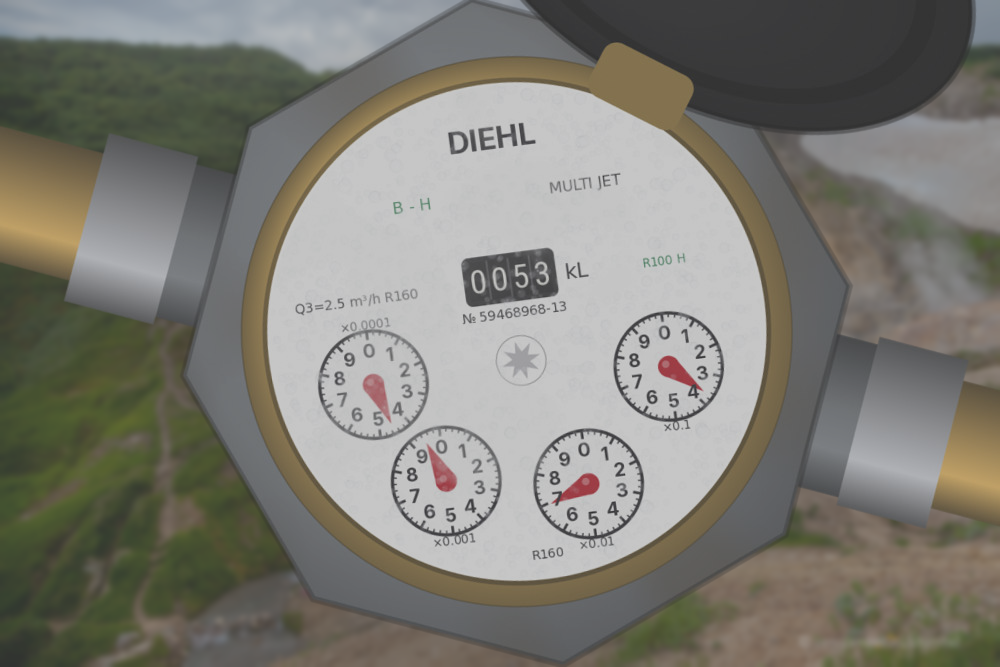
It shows 53.3694 kL
